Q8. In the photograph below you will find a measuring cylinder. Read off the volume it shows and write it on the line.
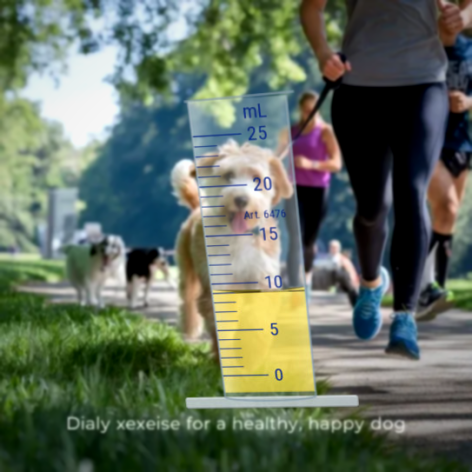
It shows 9 mL
